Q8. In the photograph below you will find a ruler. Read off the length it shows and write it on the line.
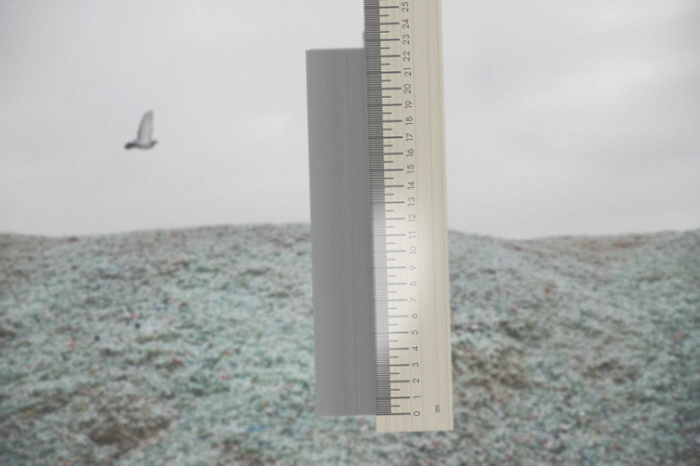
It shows 22.5 cm
